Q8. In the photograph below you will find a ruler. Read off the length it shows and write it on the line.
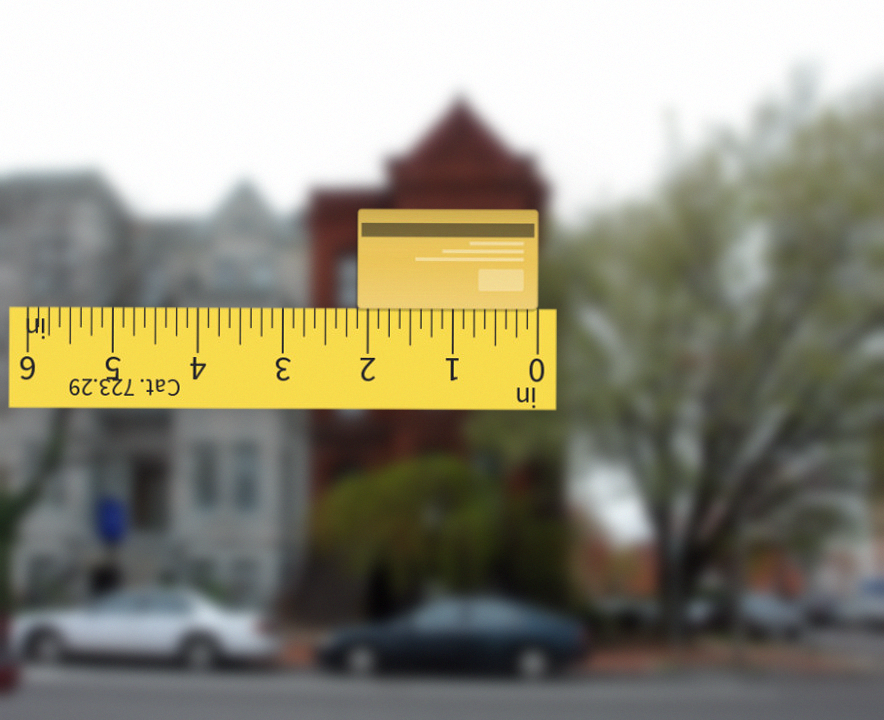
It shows 2.125 in
